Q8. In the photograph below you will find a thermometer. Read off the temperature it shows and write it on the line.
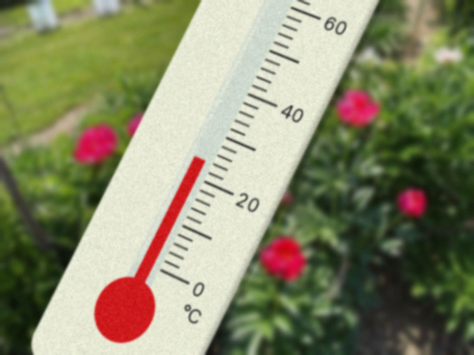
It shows 24 °C
